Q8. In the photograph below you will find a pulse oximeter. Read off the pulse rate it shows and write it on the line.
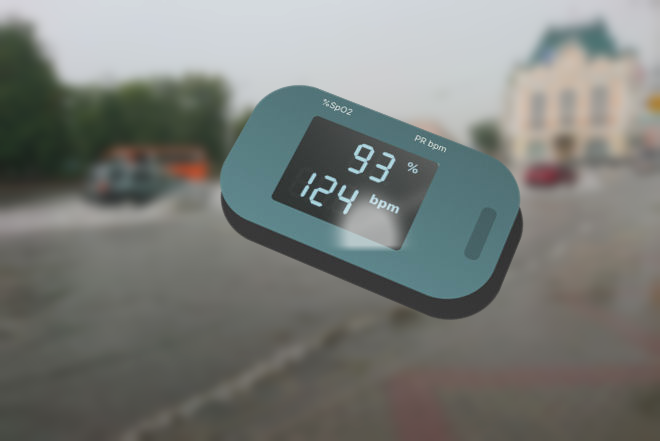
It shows 124 bpm
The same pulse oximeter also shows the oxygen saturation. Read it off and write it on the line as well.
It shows 93 %
